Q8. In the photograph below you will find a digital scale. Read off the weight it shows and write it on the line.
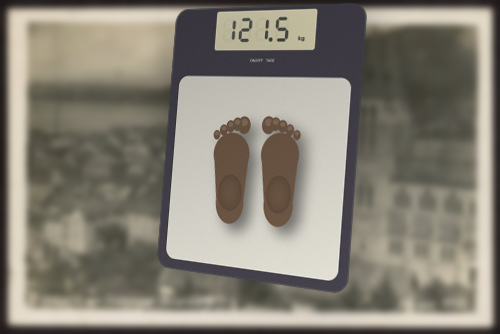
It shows 121.5 kg
